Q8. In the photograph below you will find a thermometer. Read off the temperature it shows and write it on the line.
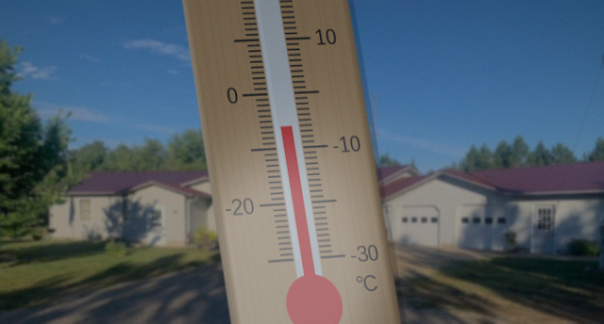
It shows -6 °C
